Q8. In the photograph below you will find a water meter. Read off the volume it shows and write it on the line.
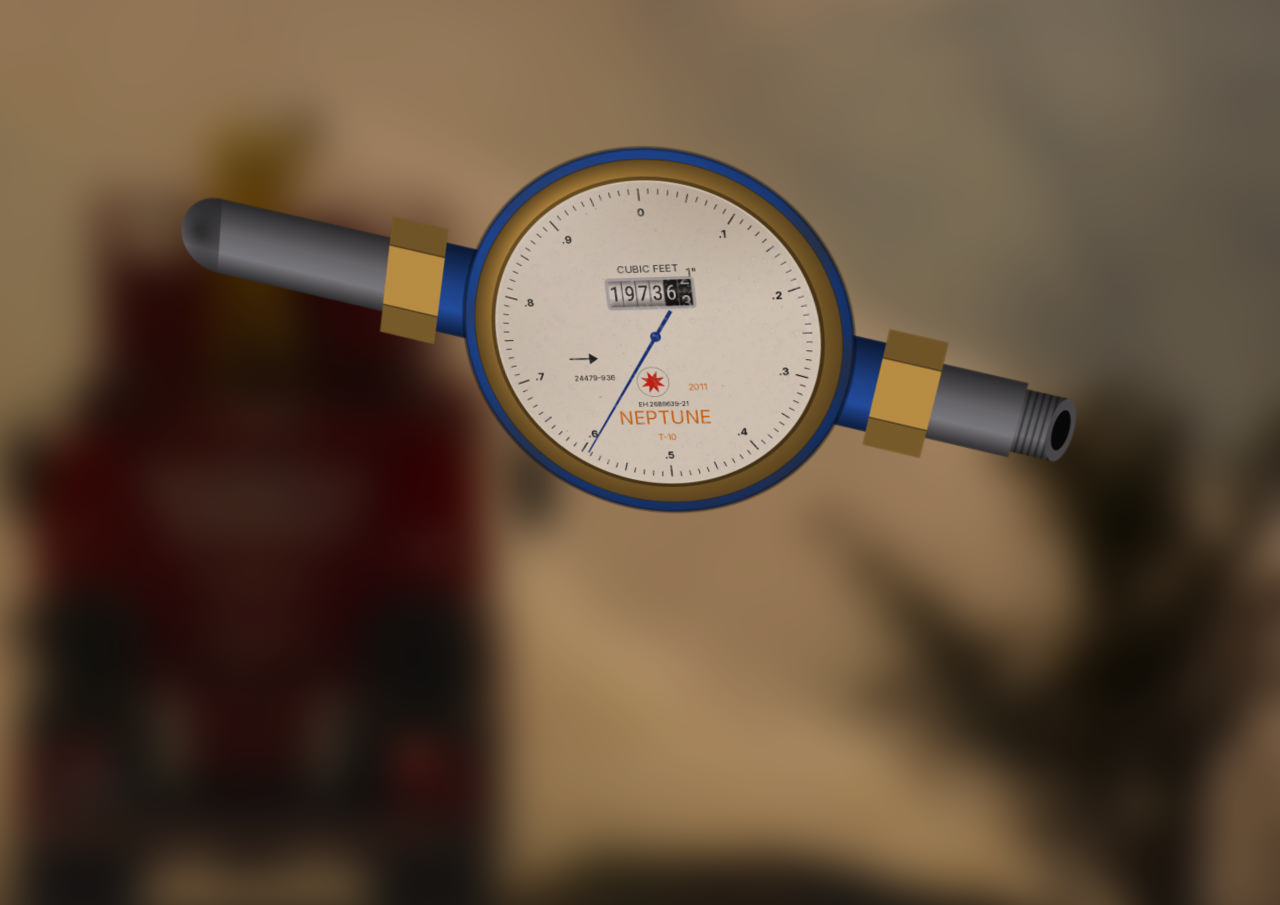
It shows 197362.59 ft³
